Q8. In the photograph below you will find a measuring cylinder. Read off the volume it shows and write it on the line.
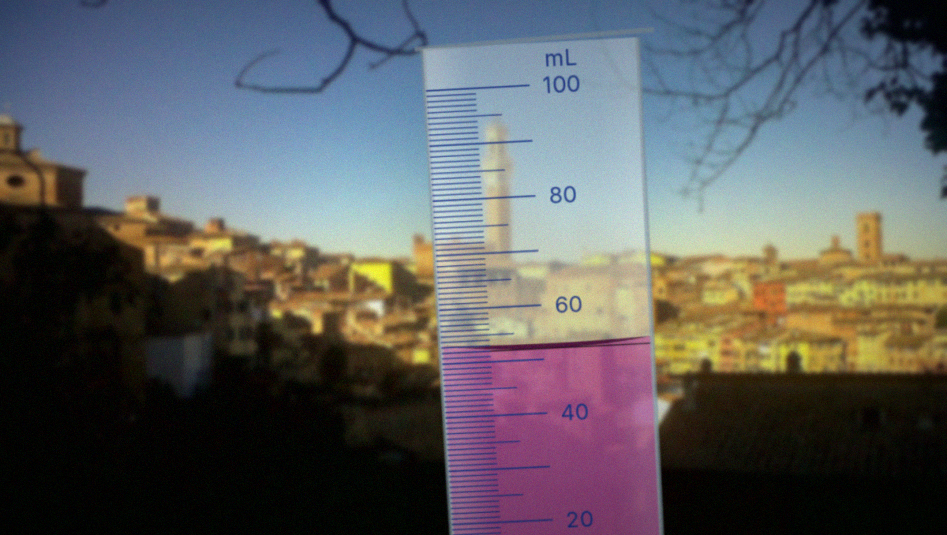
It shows 52 mL
